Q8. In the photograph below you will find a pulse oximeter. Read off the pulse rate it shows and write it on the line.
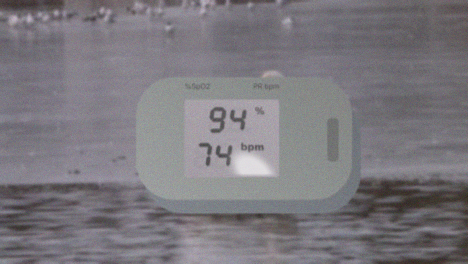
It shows 74 bpm
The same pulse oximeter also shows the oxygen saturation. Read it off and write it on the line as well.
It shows 94 %
